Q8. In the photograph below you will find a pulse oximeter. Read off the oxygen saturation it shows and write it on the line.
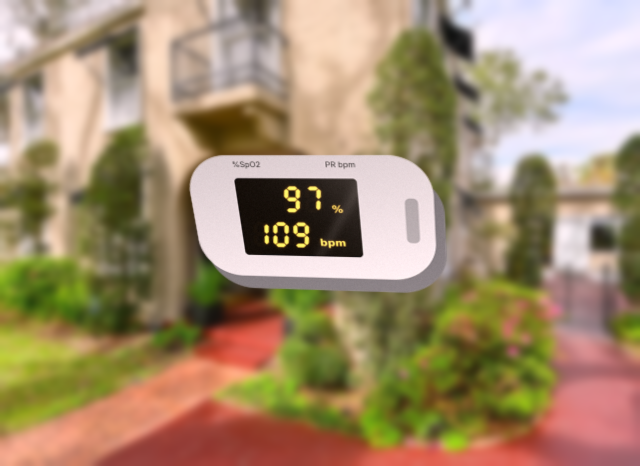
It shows 97 %
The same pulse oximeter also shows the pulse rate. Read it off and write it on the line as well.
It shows 109 bpm
